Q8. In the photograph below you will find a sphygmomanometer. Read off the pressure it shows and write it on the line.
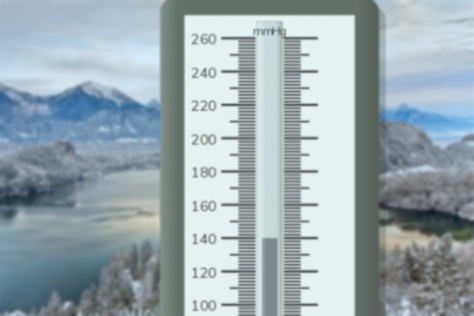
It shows 140 mmHg
